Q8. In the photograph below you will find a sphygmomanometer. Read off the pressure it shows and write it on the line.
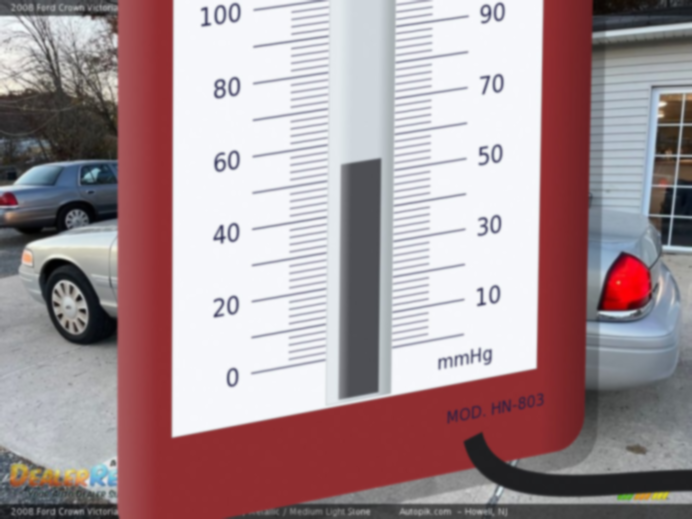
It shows 54 mmHg
